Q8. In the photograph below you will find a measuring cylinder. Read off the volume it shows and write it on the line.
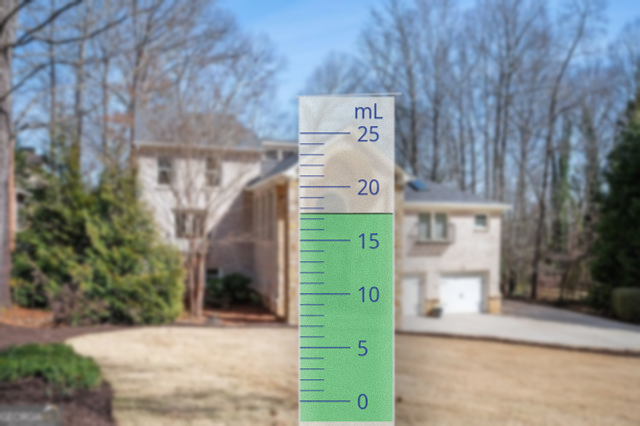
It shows 17.5 mL
